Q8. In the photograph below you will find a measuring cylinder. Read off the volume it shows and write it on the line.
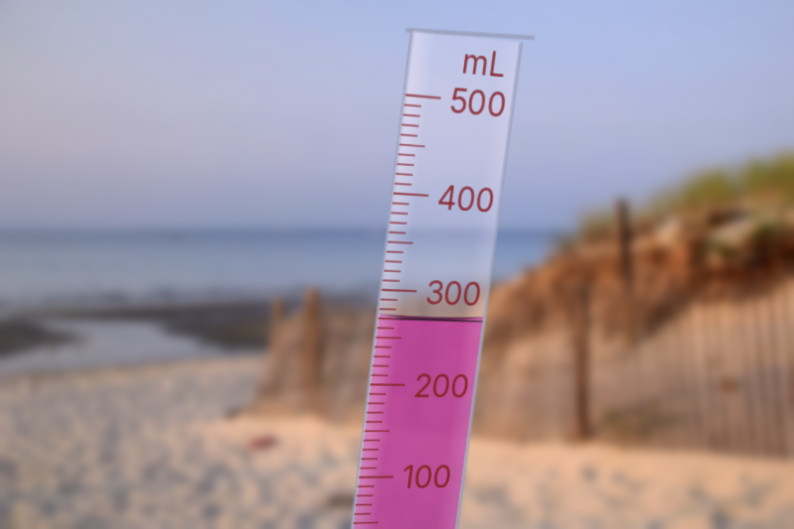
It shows 270 mL
